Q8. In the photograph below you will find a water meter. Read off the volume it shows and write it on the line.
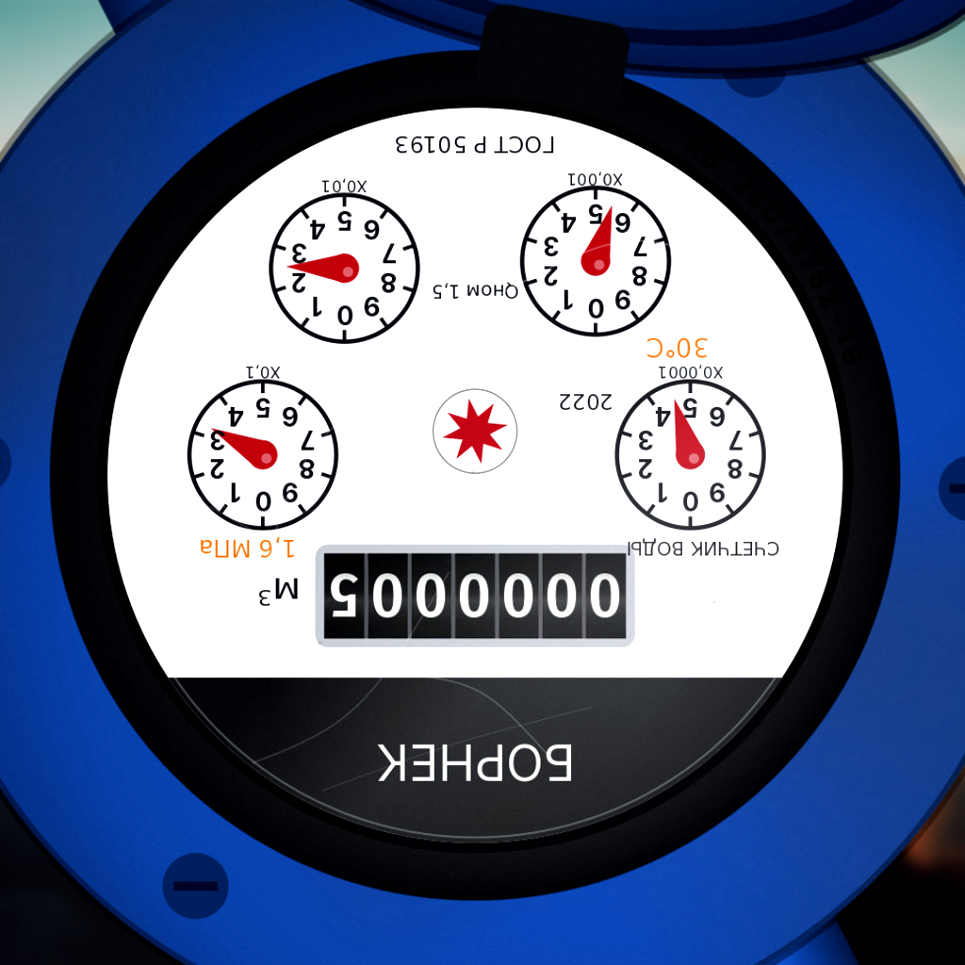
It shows 5.3254 m³
